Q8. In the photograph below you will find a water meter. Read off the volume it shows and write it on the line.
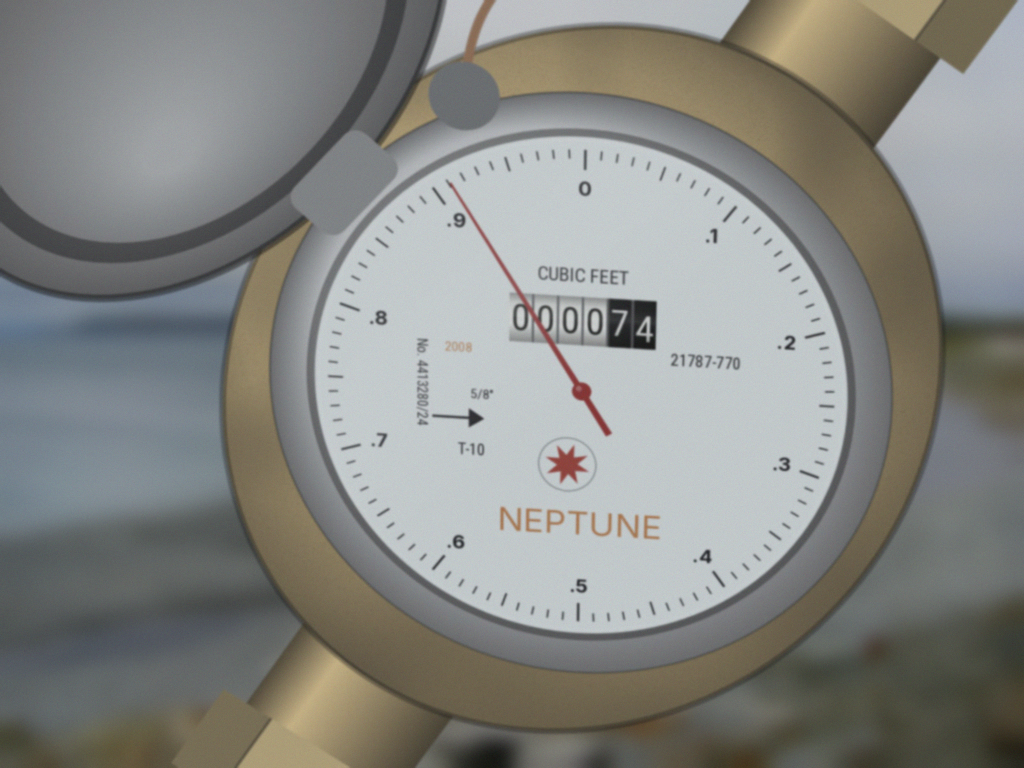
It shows 73.91 ft³
